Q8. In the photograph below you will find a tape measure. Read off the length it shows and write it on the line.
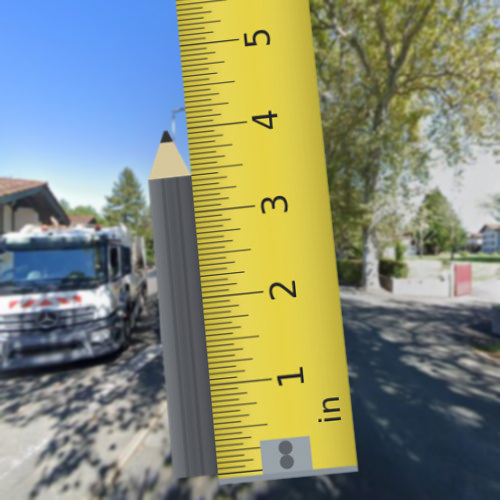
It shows 4 in
